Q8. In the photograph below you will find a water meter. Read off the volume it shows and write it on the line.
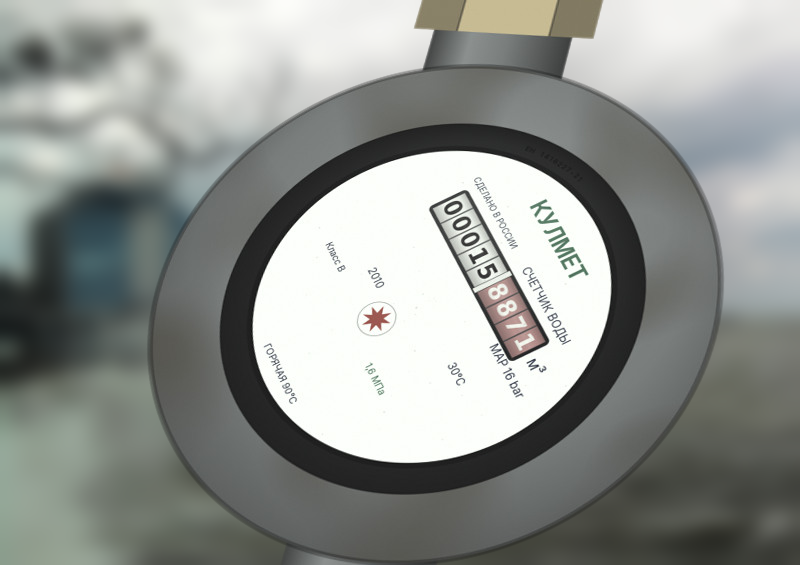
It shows 15.8871 m³
